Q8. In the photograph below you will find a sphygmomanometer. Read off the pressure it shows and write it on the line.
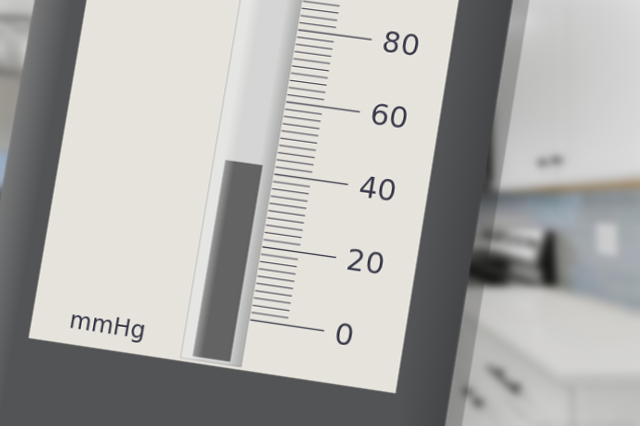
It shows 42 mmHg
